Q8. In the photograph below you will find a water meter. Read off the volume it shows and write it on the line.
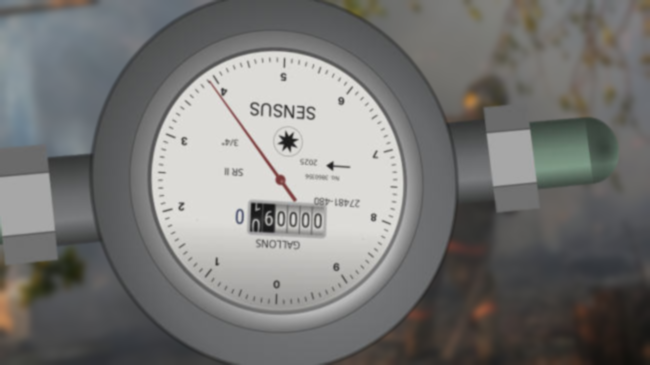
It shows 903.9 gal
